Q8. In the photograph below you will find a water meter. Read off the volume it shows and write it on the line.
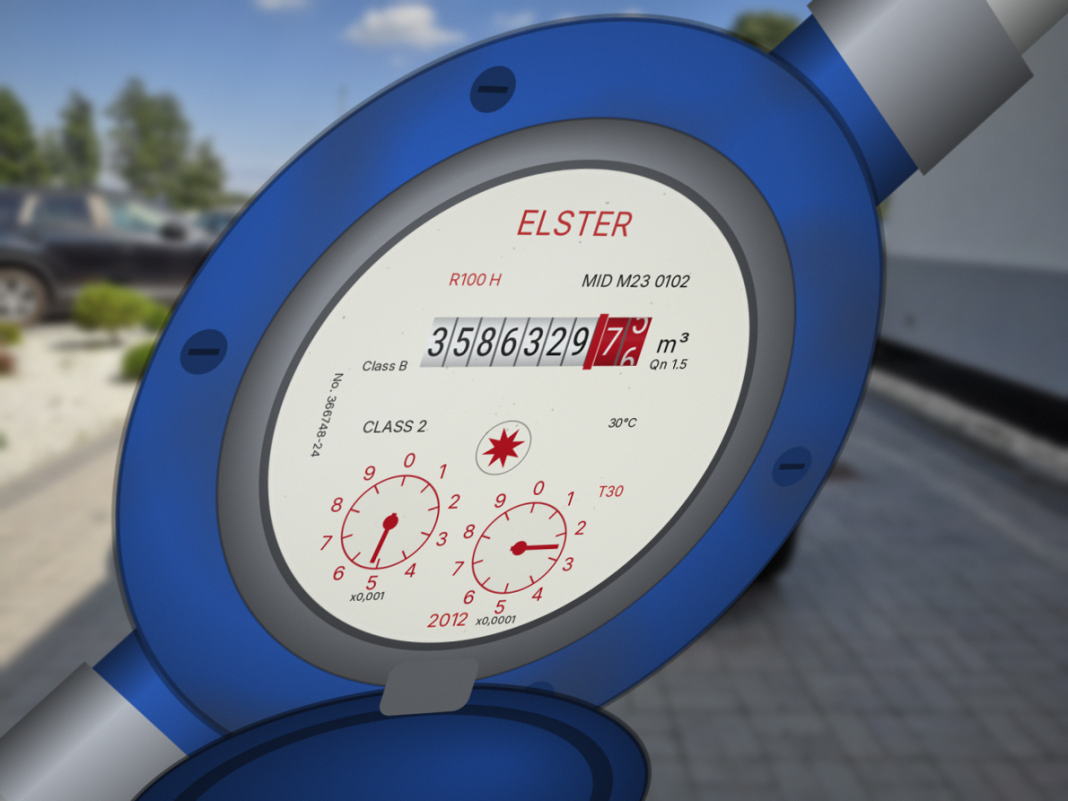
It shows 3586329.7552 m³
